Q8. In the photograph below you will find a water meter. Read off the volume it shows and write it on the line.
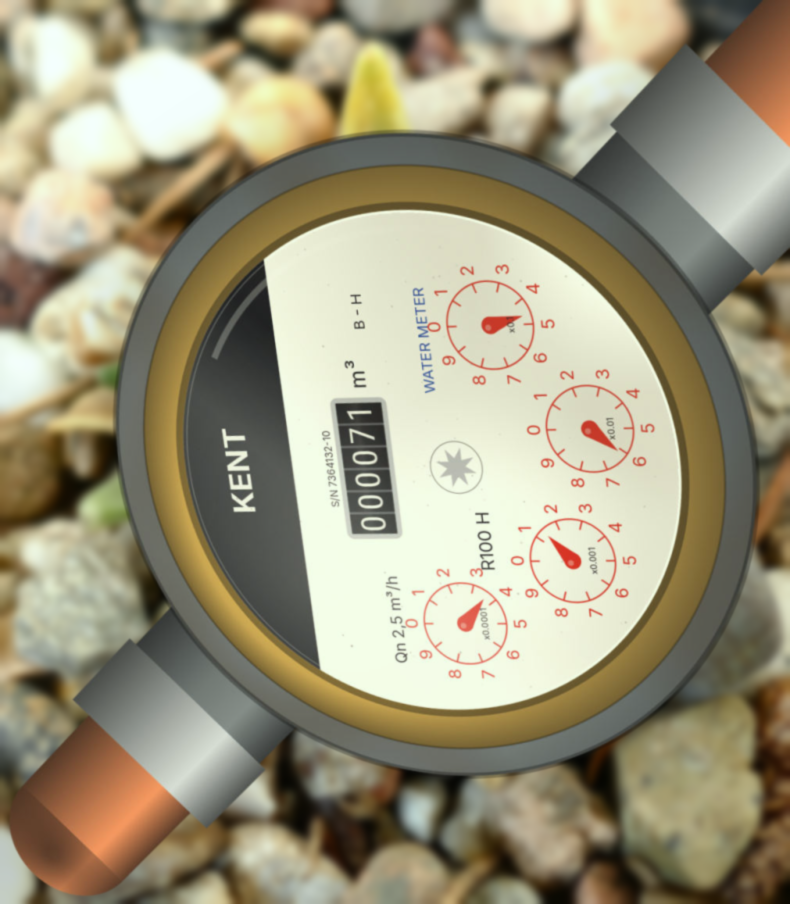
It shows 71.4613 m³
